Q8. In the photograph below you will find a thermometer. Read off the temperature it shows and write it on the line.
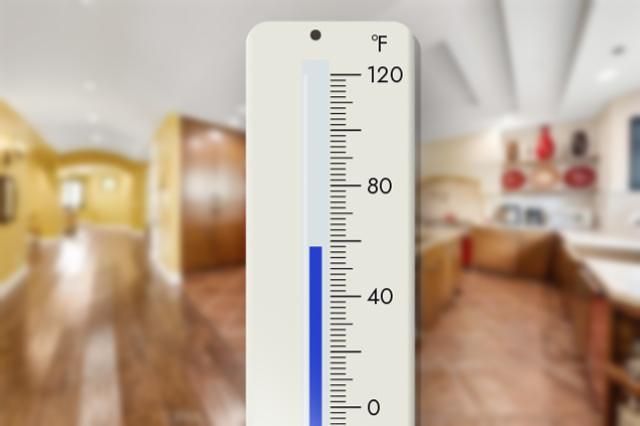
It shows 58 °F
